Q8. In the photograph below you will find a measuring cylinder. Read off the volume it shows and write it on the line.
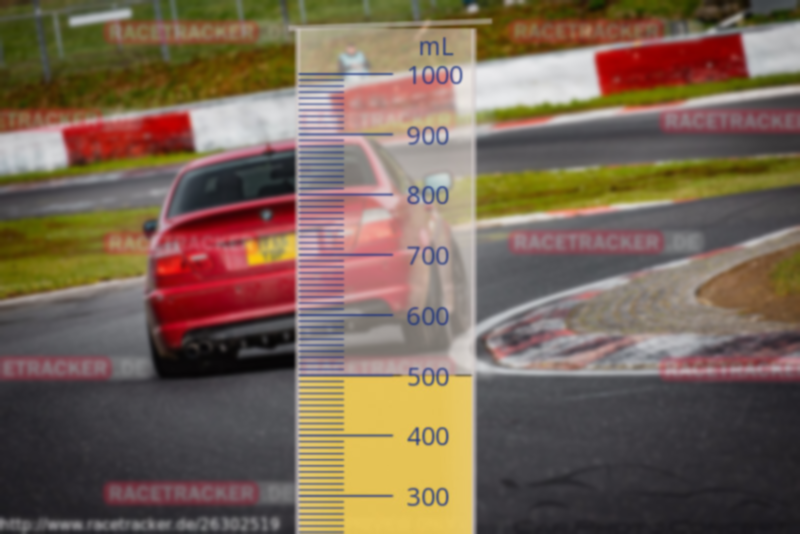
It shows 500 mL
